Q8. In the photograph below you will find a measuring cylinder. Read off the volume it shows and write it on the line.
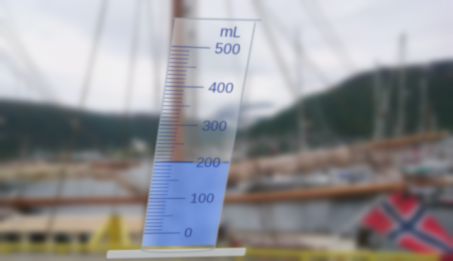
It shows 200 mL
